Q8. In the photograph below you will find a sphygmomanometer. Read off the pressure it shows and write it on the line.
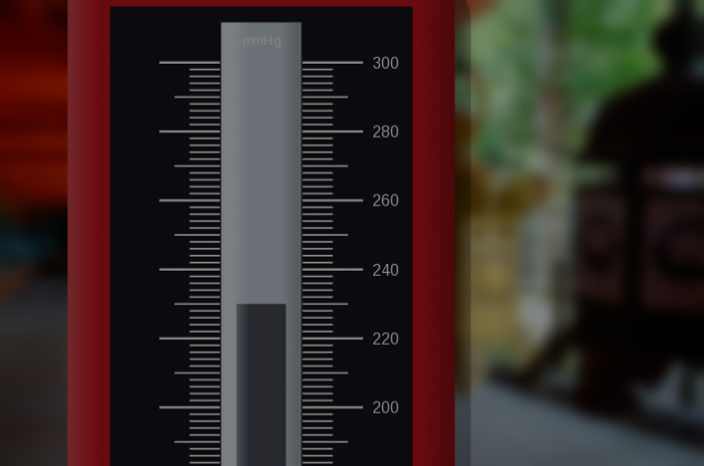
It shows 230 mmHg
